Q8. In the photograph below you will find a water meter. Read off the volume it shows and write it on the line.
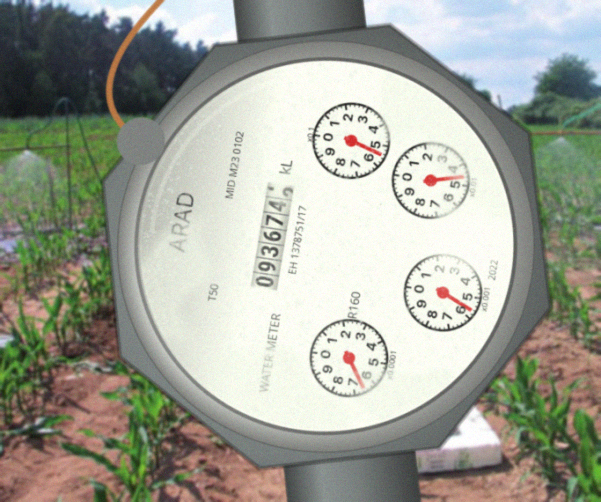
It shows 936741.5456 kL
